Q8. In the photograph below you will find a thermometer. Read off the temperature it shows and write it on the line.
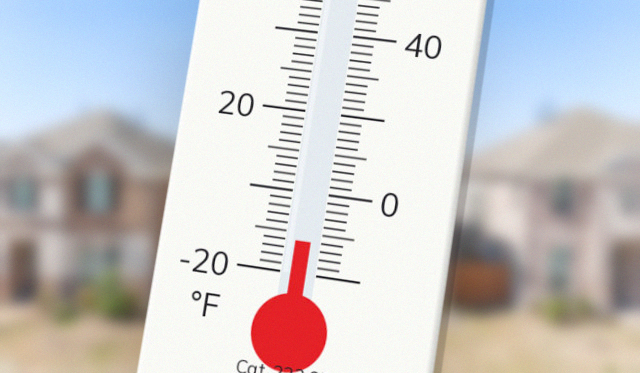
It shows -12 °F
